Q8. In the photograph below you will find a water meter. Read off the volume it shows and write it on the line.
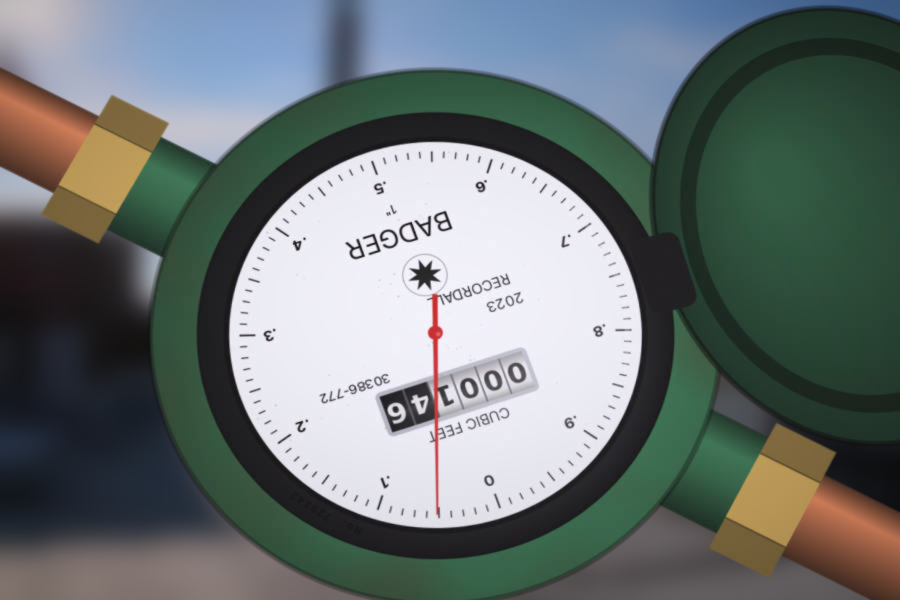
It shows 146.05 ft³
